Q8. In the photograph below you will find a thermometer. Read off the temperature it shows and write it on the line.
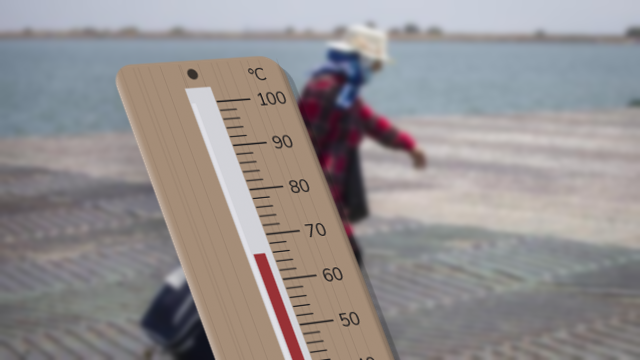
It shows 66 °C
